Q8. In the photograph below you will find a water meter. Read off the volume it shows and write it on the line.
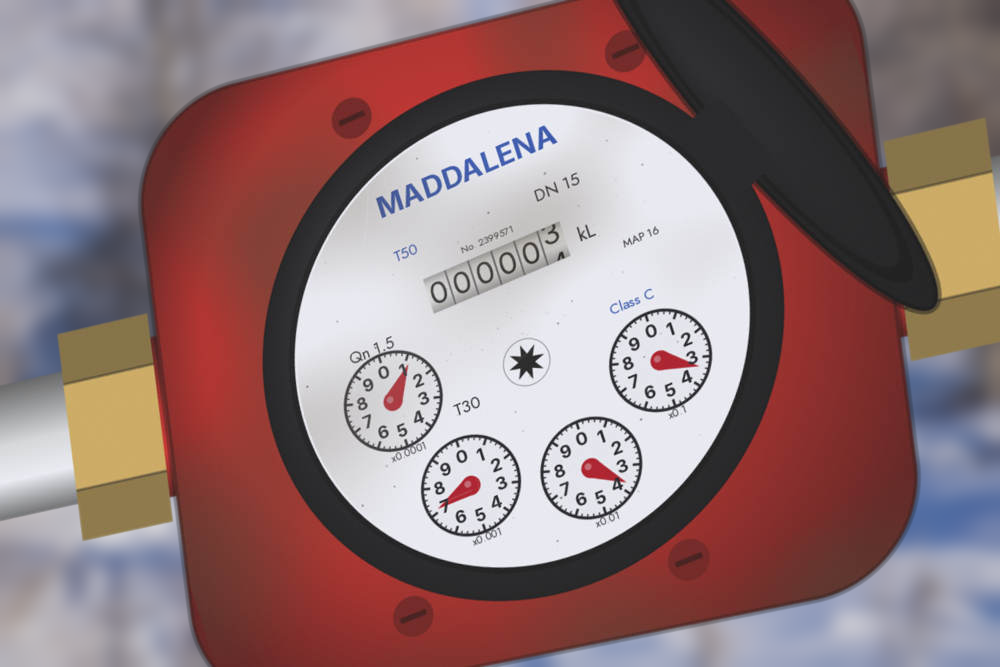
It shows 3.3371 kL
